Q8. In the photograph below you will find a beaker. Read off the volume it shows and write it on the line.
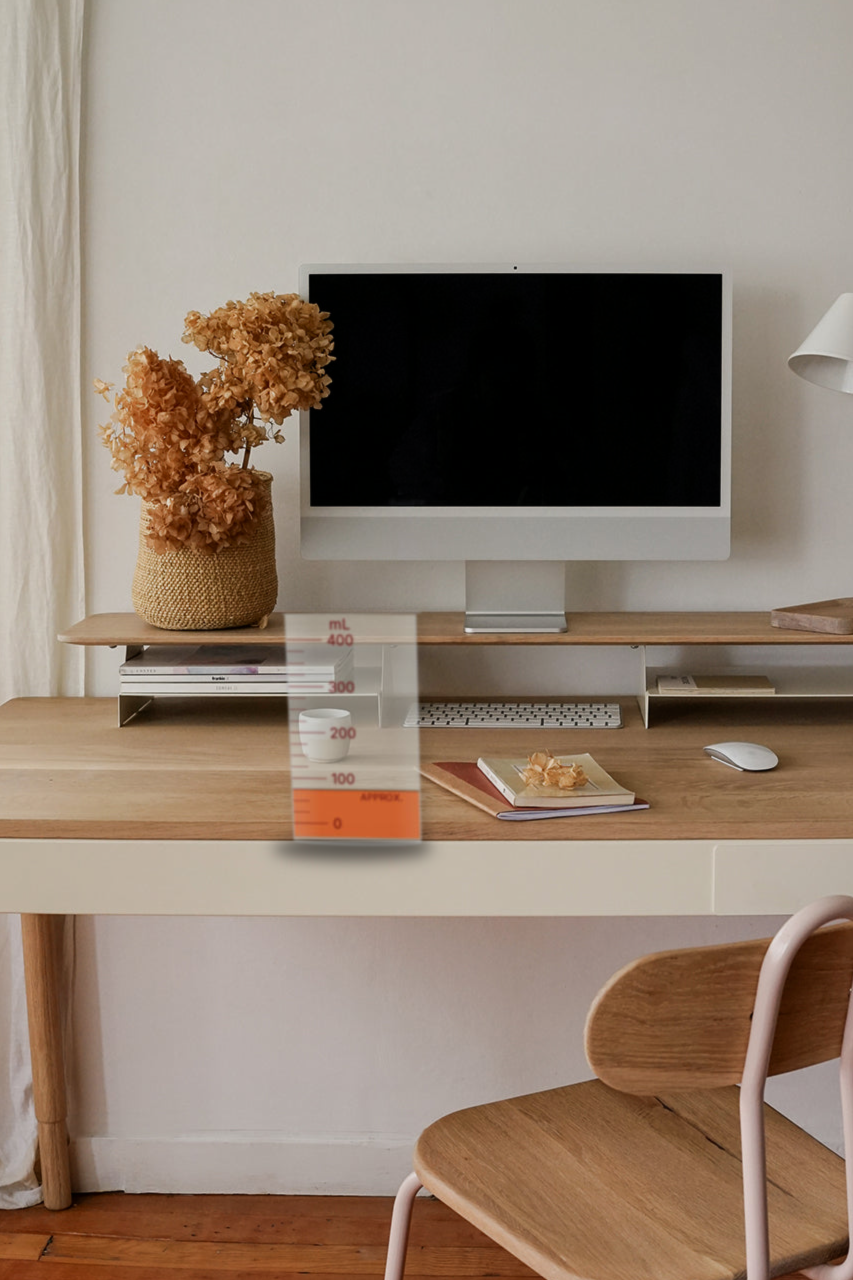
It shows 75 mL
